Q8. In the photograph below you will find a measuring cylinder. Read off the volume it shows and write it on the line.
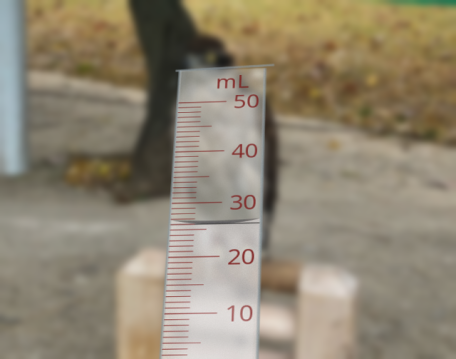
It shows 26 mL
